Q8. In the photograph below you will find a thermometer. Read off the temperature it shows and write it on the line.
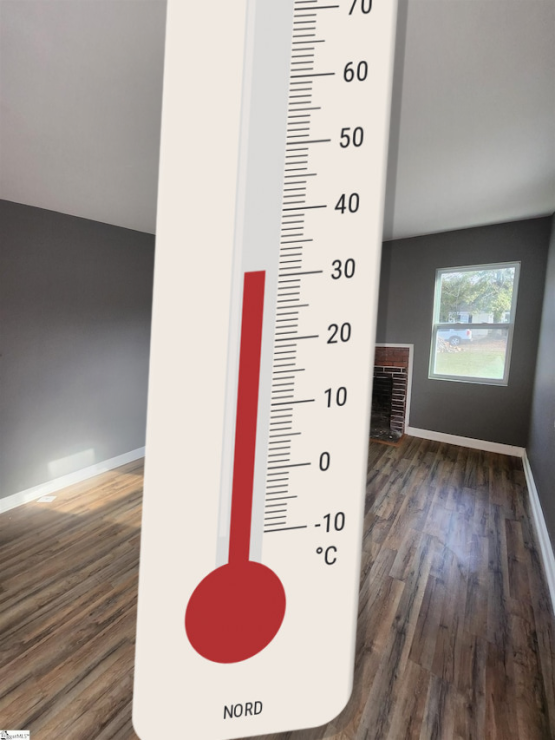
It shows 31 °C
